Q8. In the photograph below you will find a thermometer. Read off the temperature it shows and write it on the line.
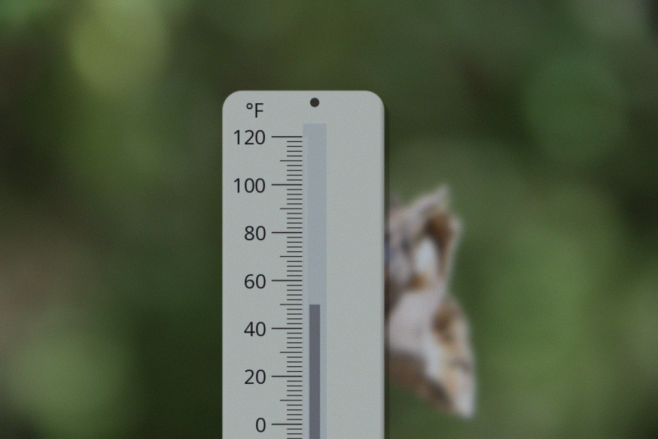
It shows 50 °F
